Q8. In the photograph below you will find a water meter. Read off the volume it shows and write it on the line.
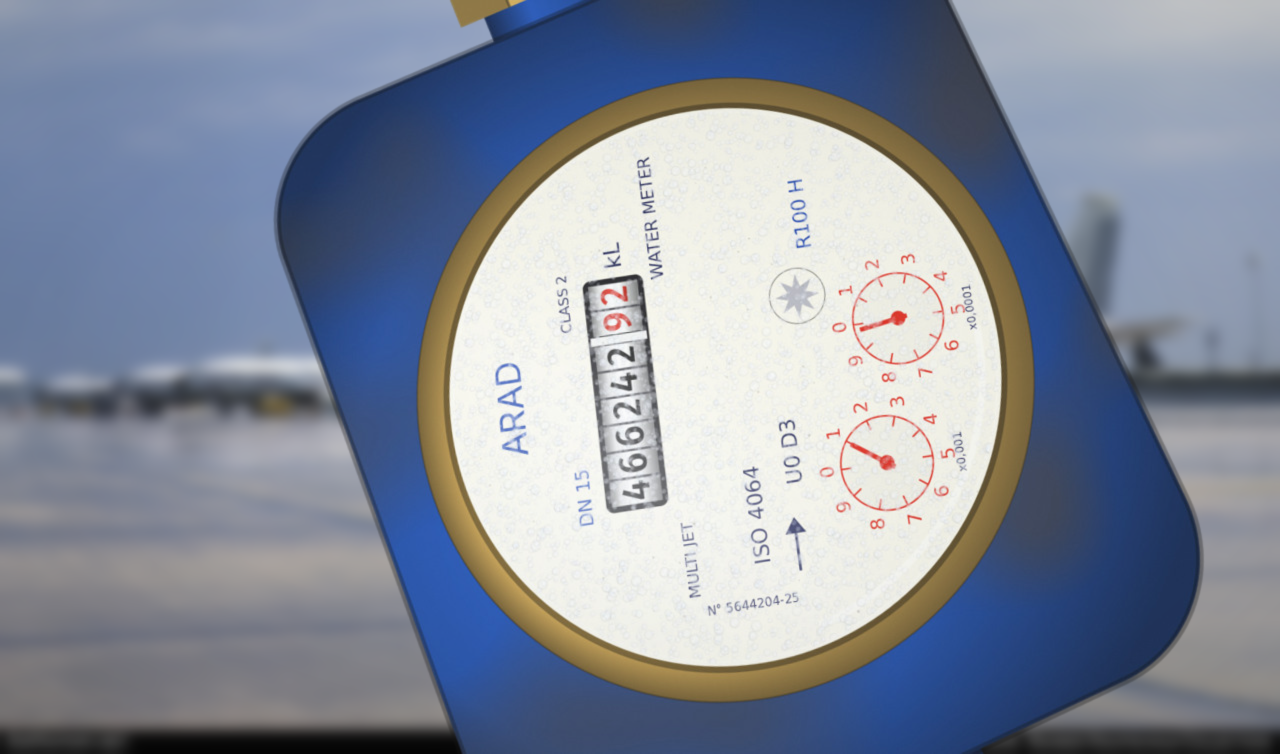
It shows 466242.9209 kL
